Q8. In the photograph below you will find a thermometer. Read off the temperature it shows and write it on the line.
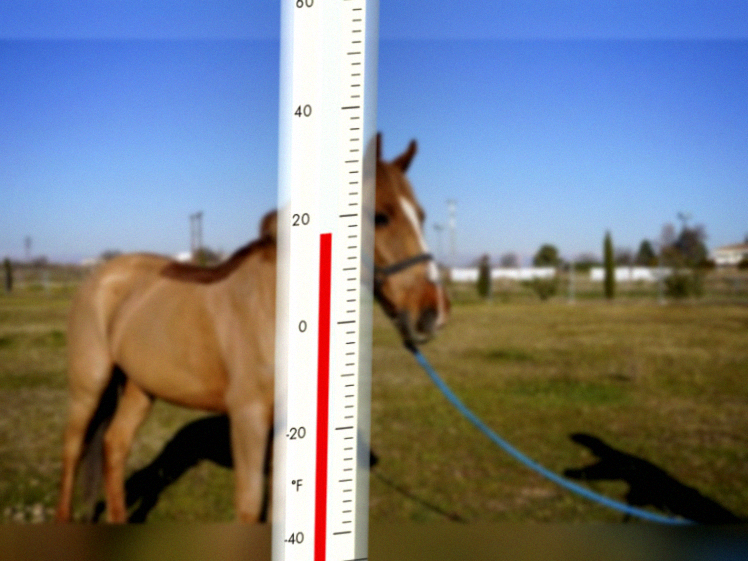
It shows 17 °F
